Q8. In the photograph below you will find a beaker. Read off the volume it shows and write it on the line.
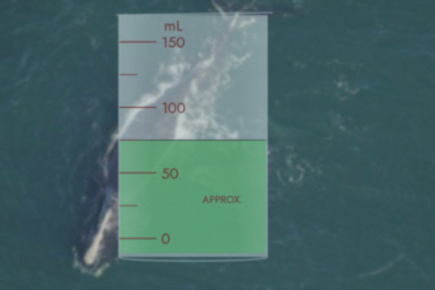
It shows 75 mL
